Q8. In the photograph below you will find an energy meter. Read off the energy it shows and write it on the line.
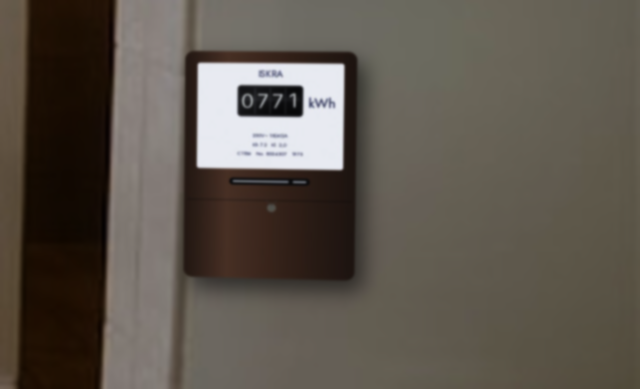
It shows 771 kWh
